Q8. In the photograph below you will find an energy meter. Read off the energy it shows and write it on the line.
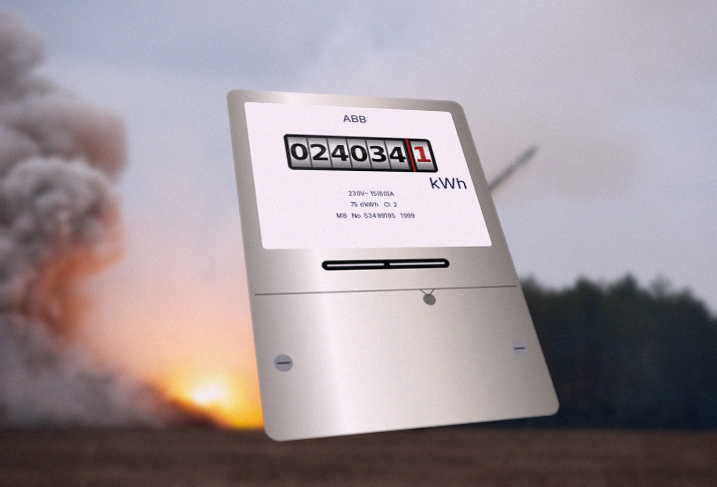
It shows 24034.1 kWh
